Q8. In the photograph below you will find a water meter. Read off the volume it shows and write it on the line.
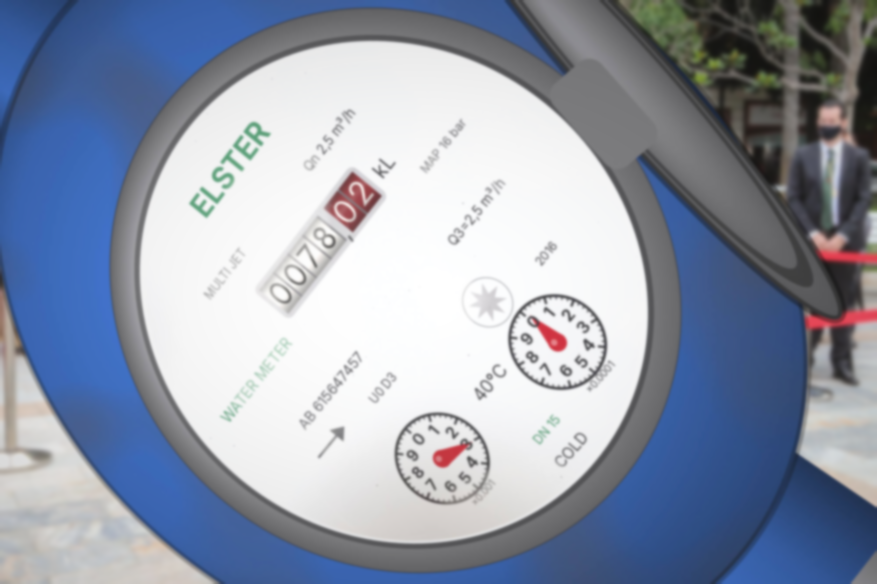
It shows 78.0230 kL
